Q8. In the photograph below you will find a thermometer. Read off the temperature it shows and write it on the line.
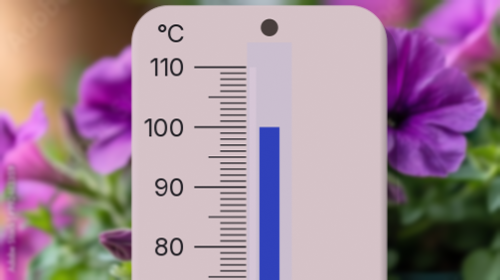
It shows 100 °C
